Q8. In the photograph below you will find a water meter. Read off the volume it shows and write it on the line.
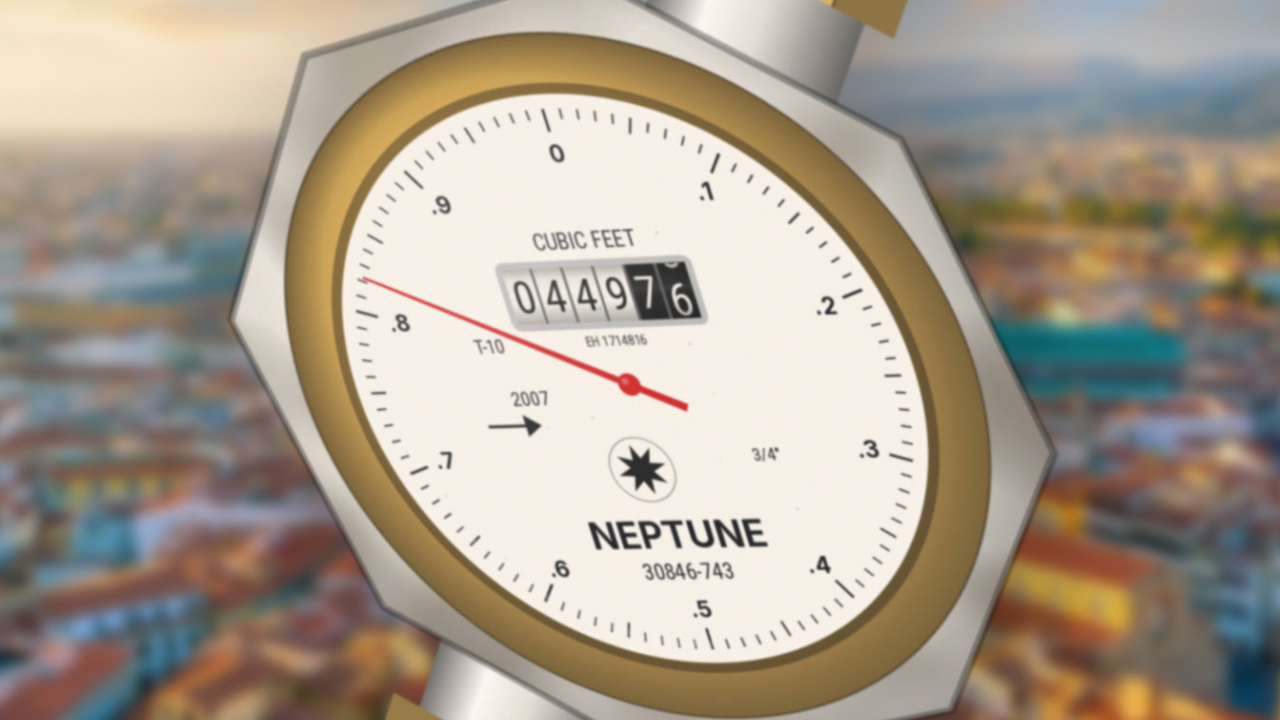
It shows 44975.82 ft³
